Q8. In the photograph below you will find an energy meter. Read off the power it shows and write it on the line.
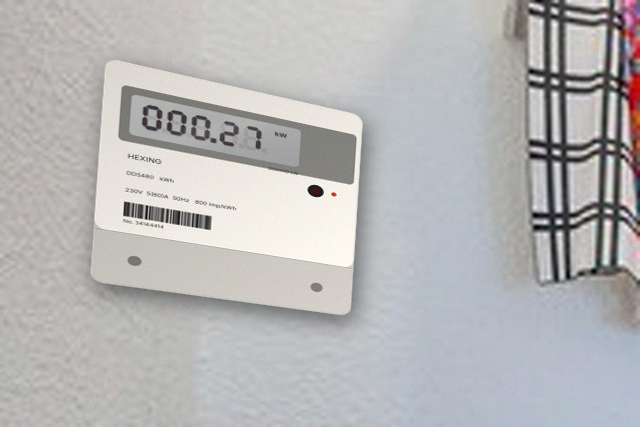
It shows 0.27 kW
